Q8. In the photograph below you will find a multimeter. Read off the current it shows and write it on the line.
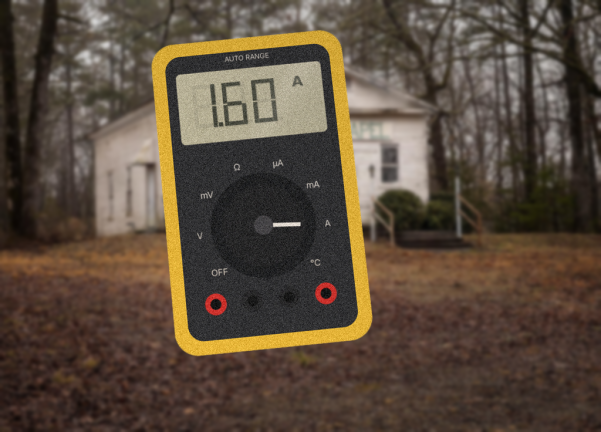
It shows 1.60 A
